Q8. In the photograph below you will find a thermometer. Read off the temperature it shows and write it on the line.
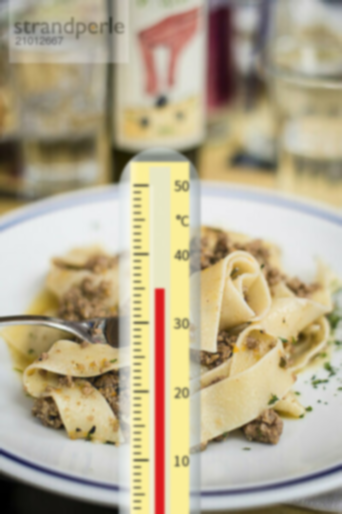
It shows 35 °C
